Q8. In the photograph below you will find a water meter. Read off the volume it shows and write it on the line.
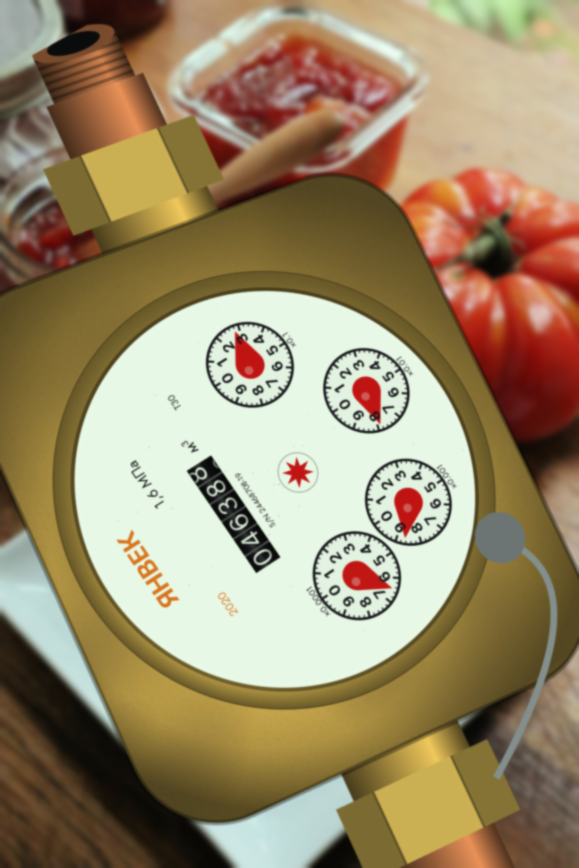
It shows 46388.2786 m³
